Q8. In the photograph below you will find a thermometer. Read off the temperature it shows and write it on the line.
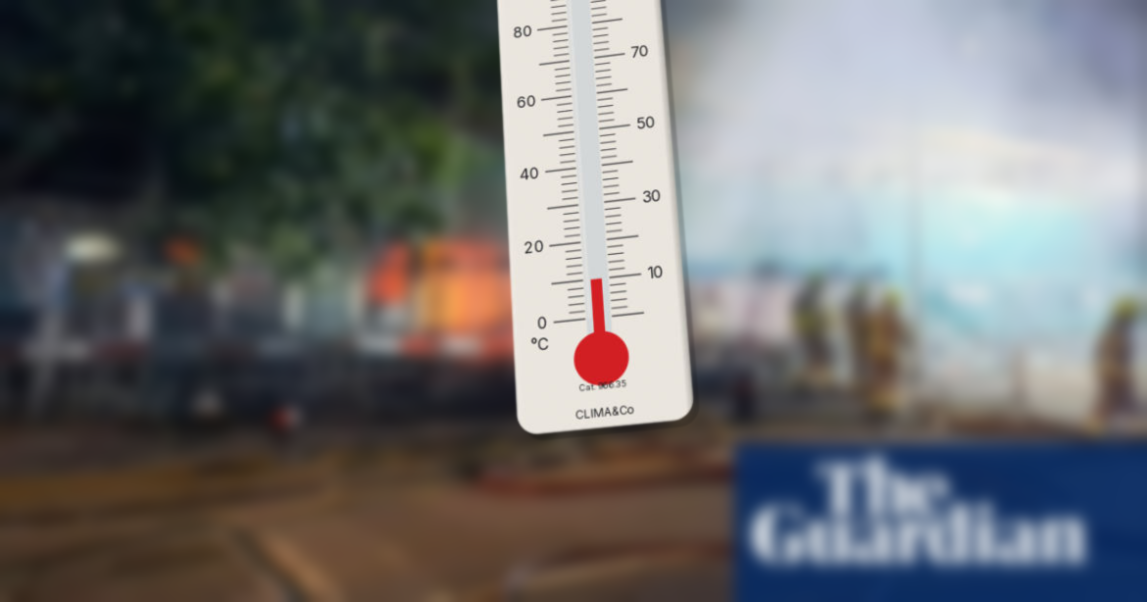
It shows 10 °C
